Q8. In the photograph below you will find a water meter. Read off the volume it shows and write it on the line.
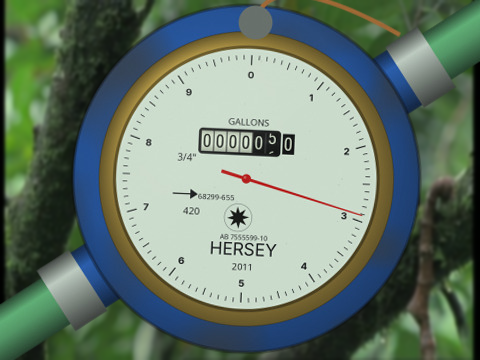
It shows 52.9 gal
